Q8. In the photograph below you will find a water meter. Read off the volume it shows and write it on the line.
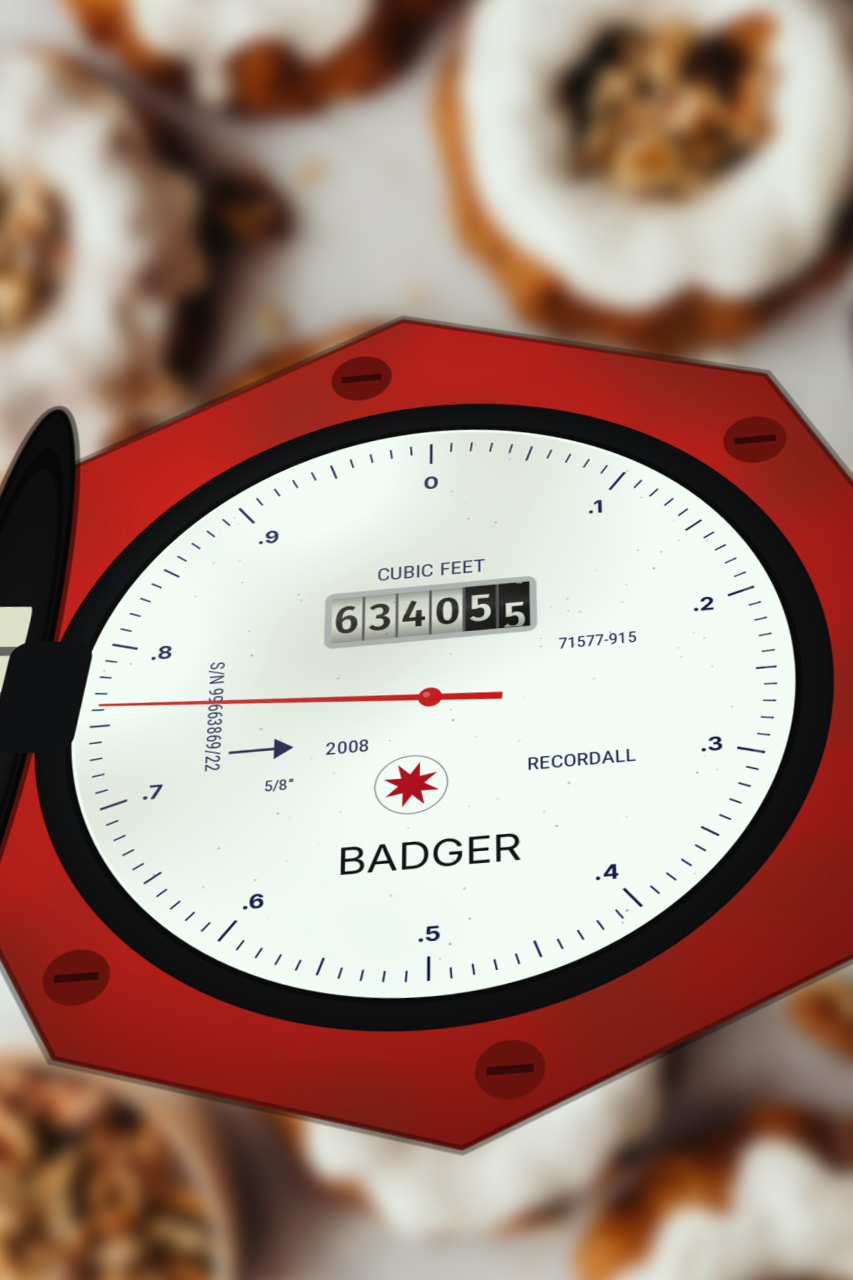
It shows 634054.76 ft³
